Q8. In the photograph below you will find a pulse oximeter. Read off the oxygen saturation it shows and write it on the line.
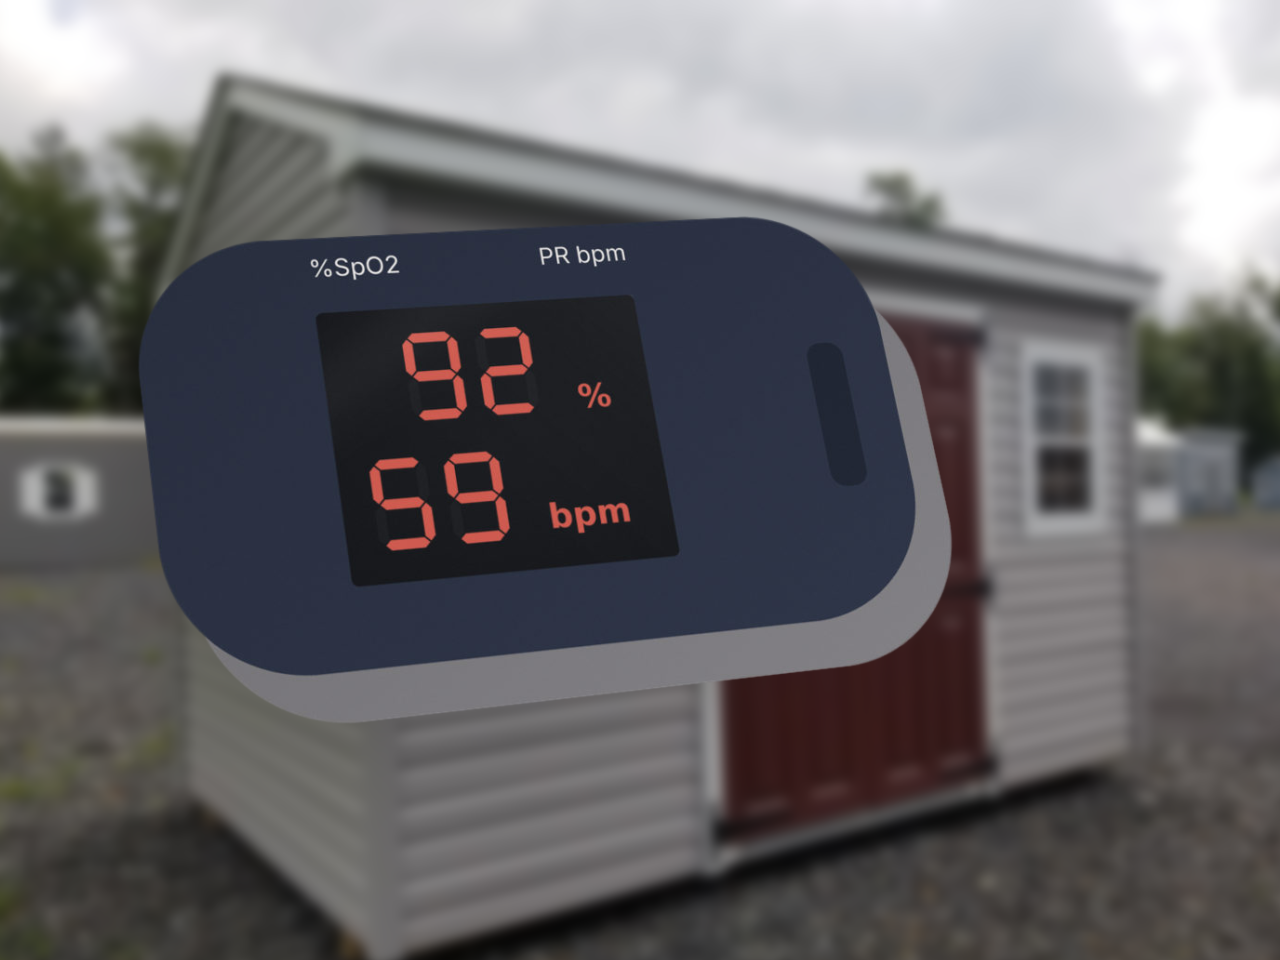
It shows 92 %
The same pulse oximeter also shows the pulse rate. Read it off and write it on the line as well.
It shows 59 bpm
